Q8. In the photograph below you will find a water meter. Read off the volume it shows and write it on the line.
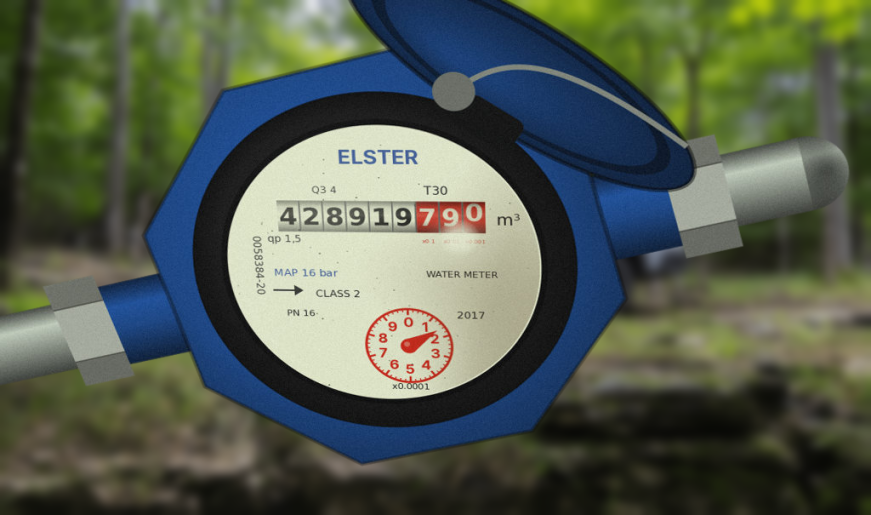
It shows 428919.7901 m³
